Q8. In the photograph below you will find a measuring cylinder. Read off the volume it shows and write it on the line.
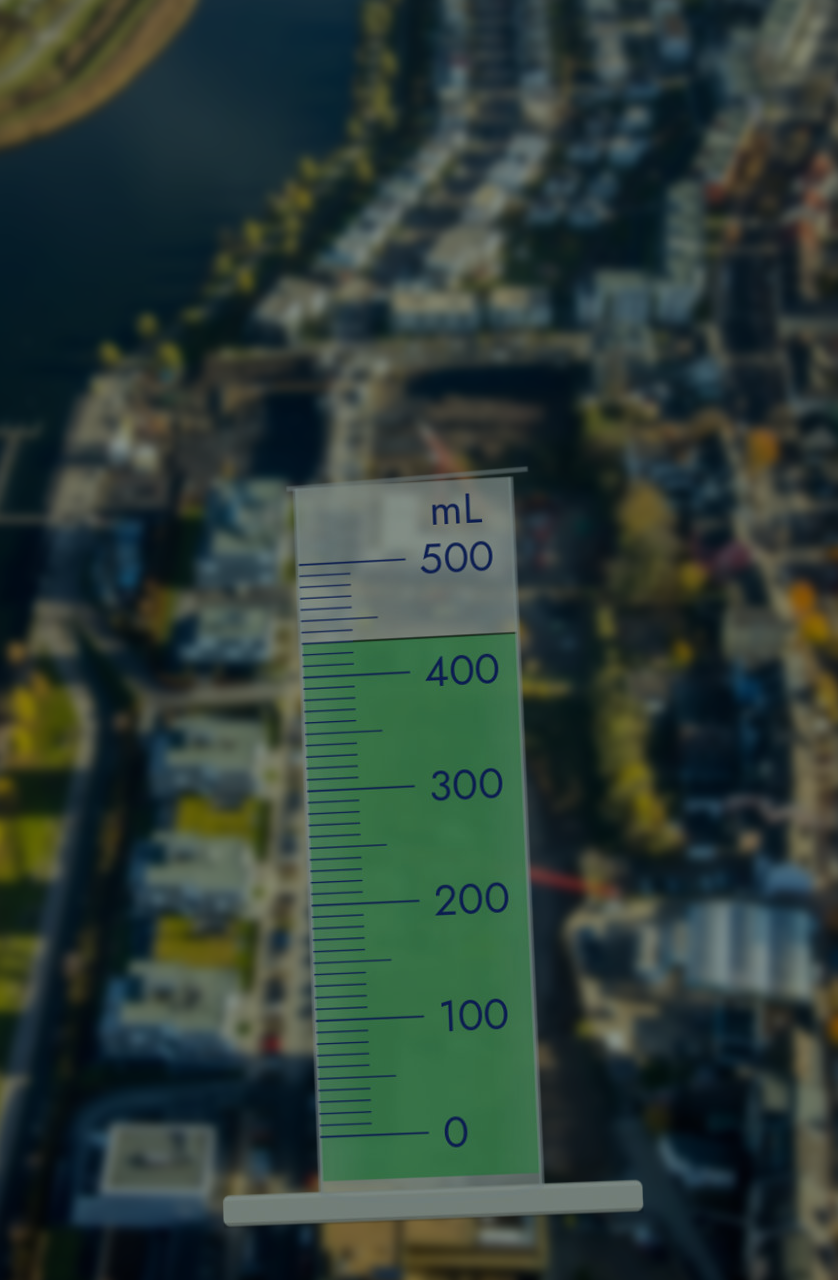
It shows 430 mL
